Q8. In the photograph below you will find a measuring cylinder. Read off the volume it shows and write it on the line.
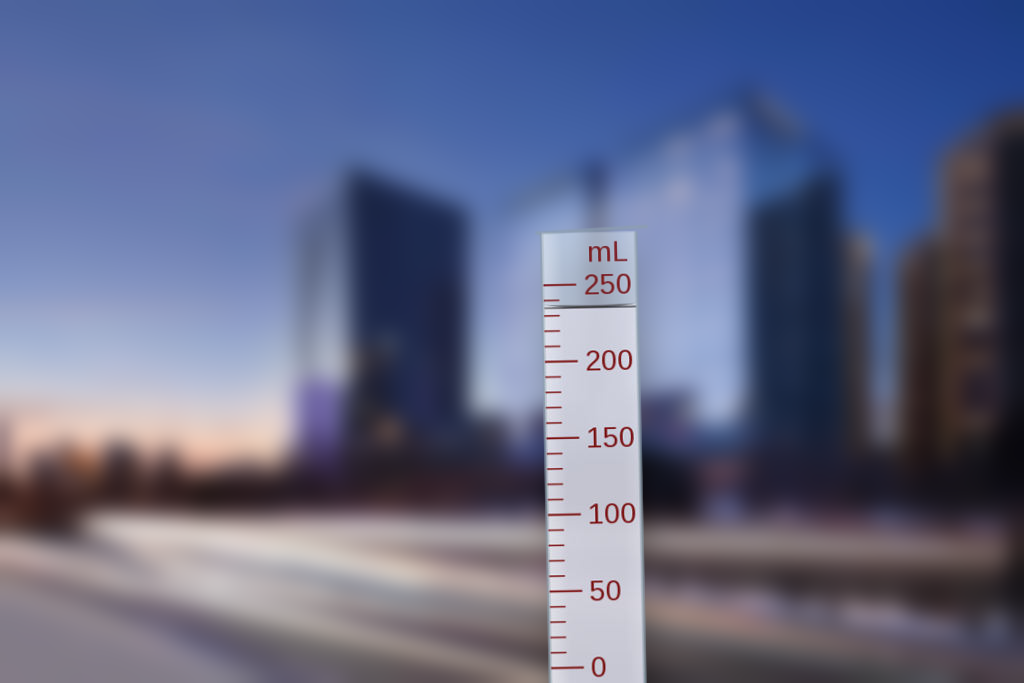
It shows 235 mL
